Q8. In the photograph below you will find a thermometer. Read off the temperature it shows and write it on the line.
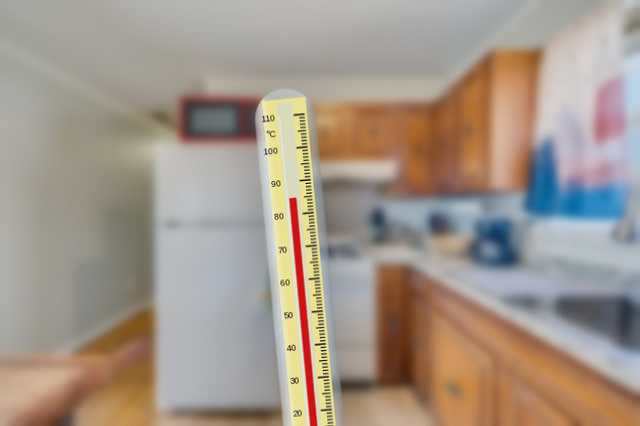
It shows 85 °C
